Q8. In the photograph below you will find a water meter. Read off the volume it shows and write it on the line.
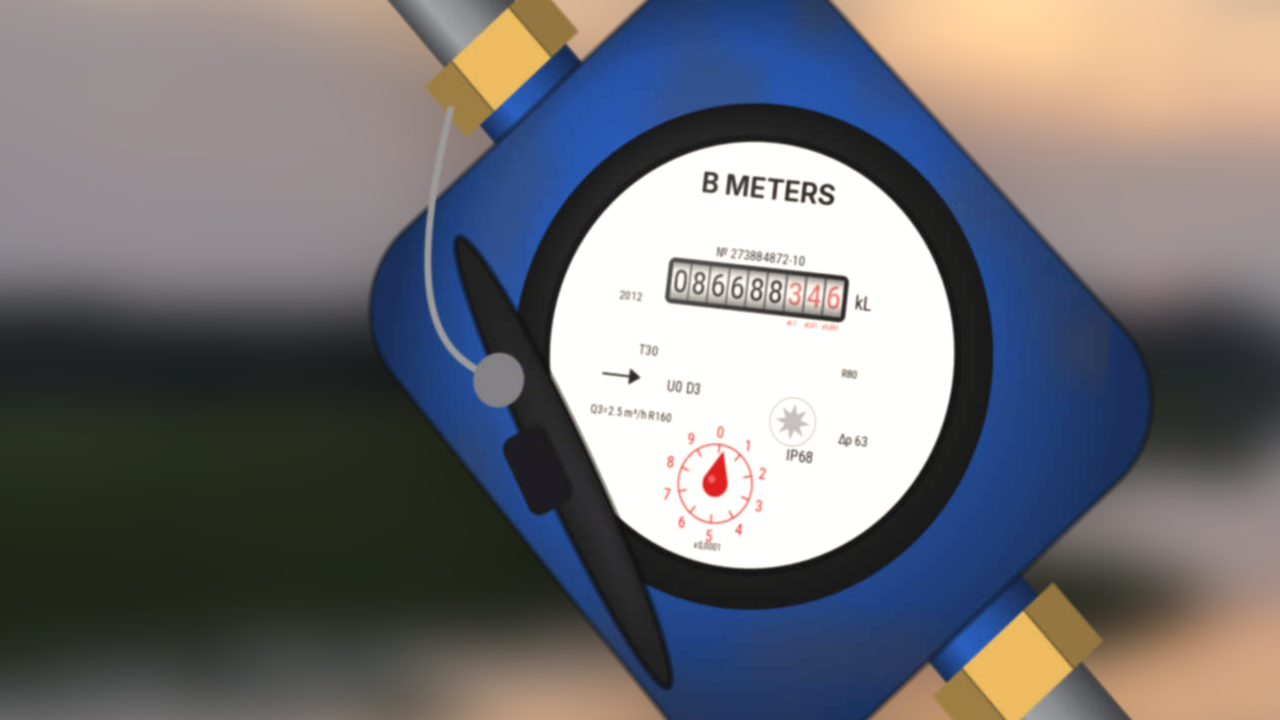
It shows 86688.3460 kL
